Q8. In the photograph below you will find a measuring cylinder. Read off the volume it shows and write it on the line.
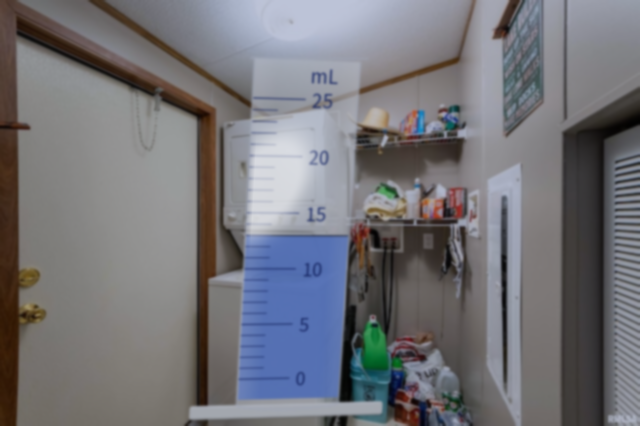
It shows 13 mL
